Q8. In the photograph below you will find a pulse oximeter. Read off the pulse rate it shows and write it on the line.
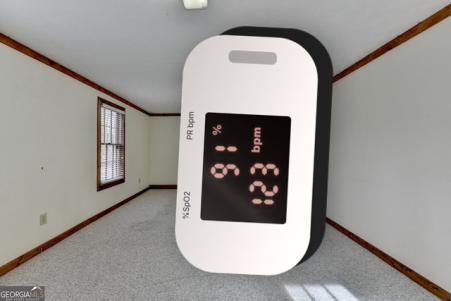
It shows 123 bpm
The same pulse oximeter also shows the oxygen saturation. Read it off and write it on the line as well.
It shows 91 %
